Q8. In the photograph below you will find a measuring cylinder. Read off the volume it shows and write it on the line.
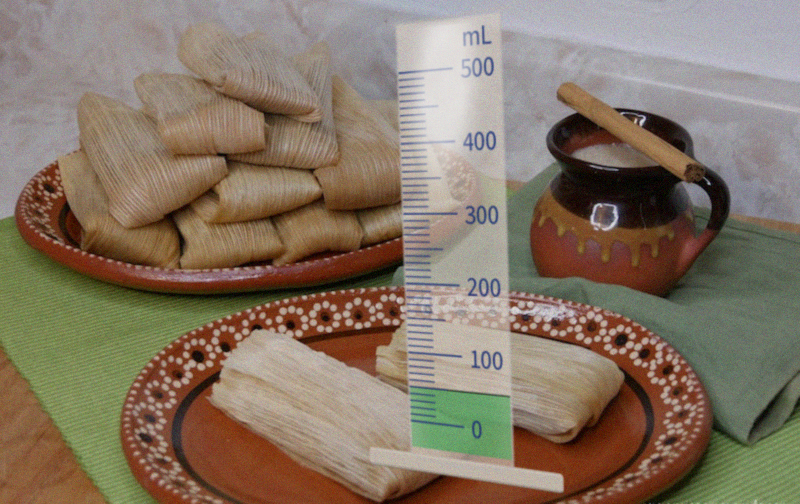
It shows 50 mL
